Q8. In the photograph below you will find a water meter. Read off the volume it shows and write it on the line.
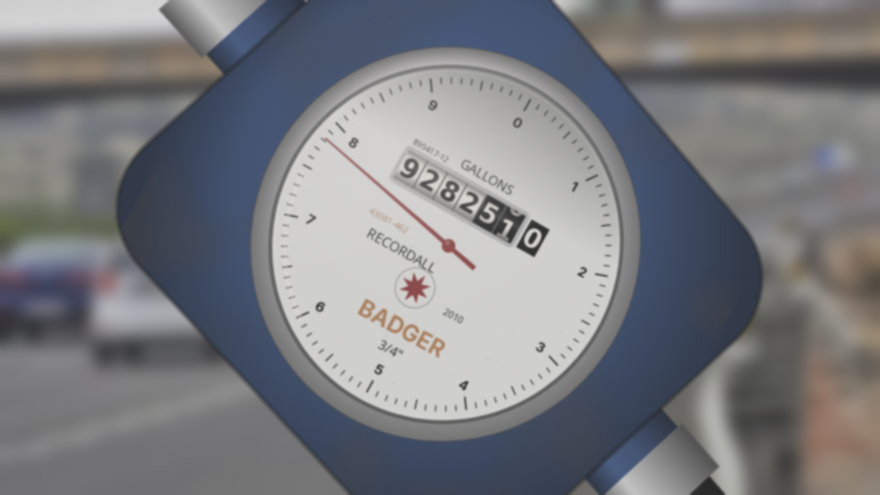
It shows 9282507.8 gal
